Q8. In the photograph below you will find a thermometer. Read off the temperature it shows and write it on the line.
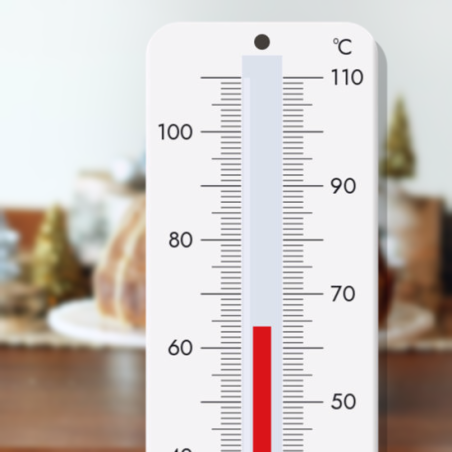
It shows 64 °C
